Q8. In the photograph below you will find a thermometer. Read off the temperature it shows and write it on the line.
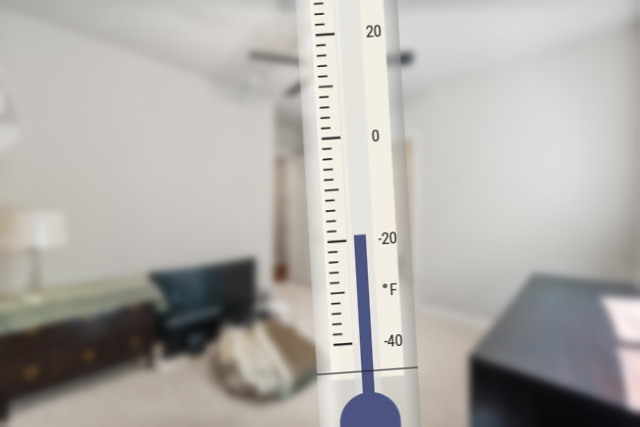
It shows -19 °F
